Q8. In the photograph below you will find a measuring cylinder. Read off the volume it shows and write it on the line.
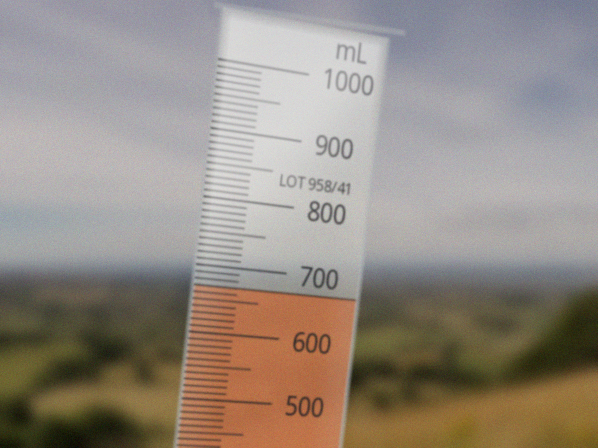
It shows 670 mL
